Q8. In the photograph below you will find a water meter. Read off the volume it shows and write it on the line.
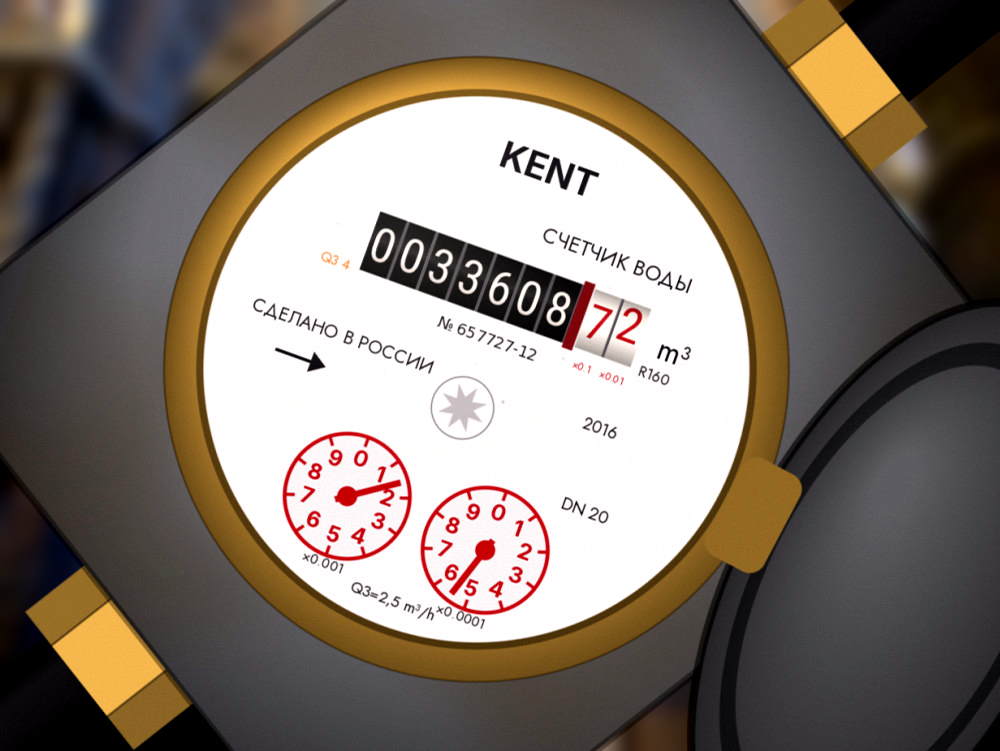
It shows 33608.7215 m³
